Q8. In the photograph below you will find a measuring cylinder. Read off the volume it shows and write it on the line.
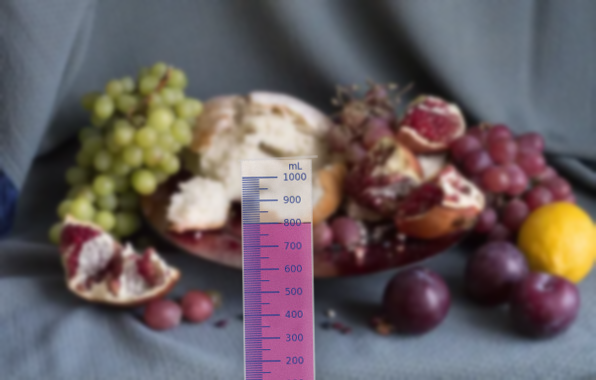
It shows 800 mL
